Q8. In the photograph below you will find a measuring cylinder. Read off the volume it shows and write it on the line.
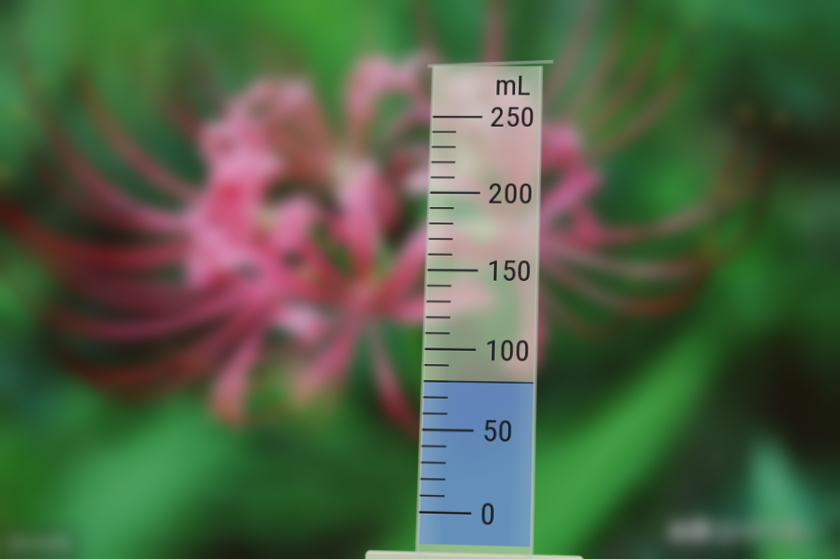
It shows 80 mL
